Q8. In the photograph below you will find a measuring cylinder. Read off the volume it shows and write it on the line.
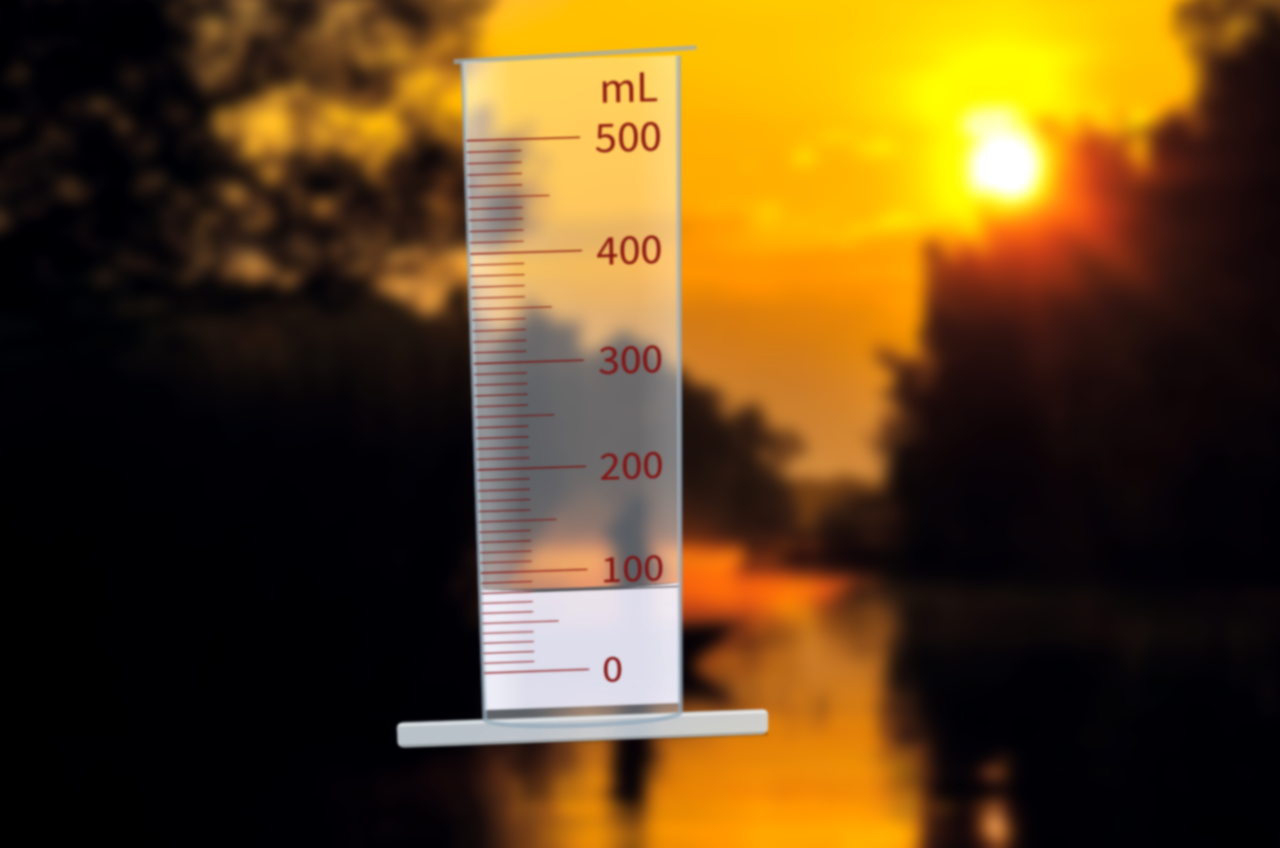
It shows 80 mL
